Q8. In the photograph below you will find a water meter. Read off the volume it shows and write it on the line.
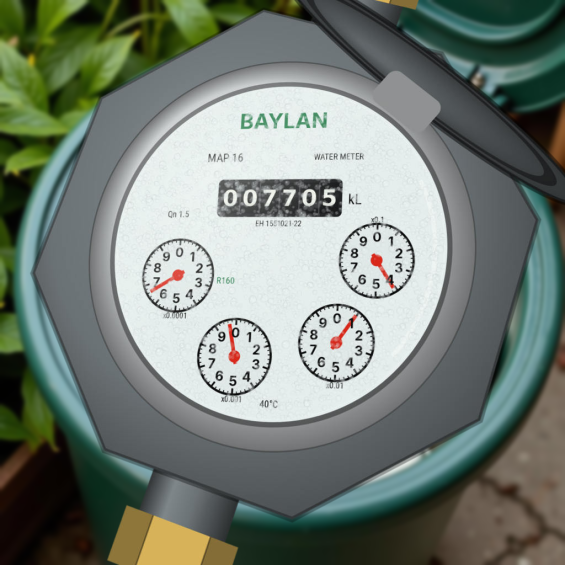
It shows 7705.4096 kL
